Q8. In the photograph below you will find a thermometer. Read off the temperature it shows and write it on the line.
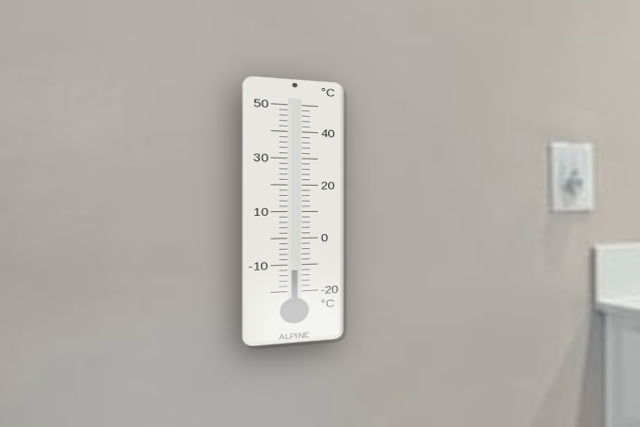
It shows -12 °C
